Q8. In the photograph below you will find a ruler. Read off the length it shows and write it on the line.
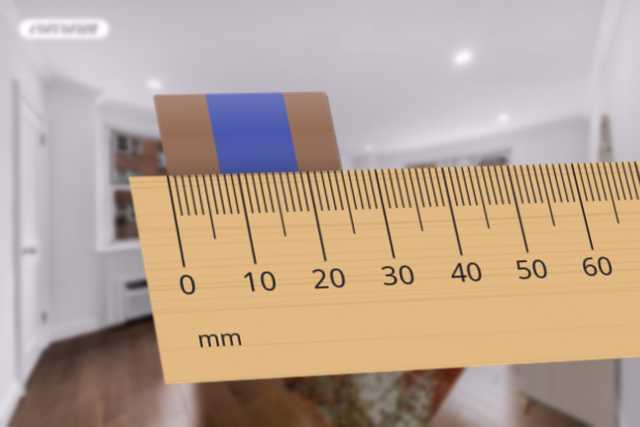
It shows 25 mm
